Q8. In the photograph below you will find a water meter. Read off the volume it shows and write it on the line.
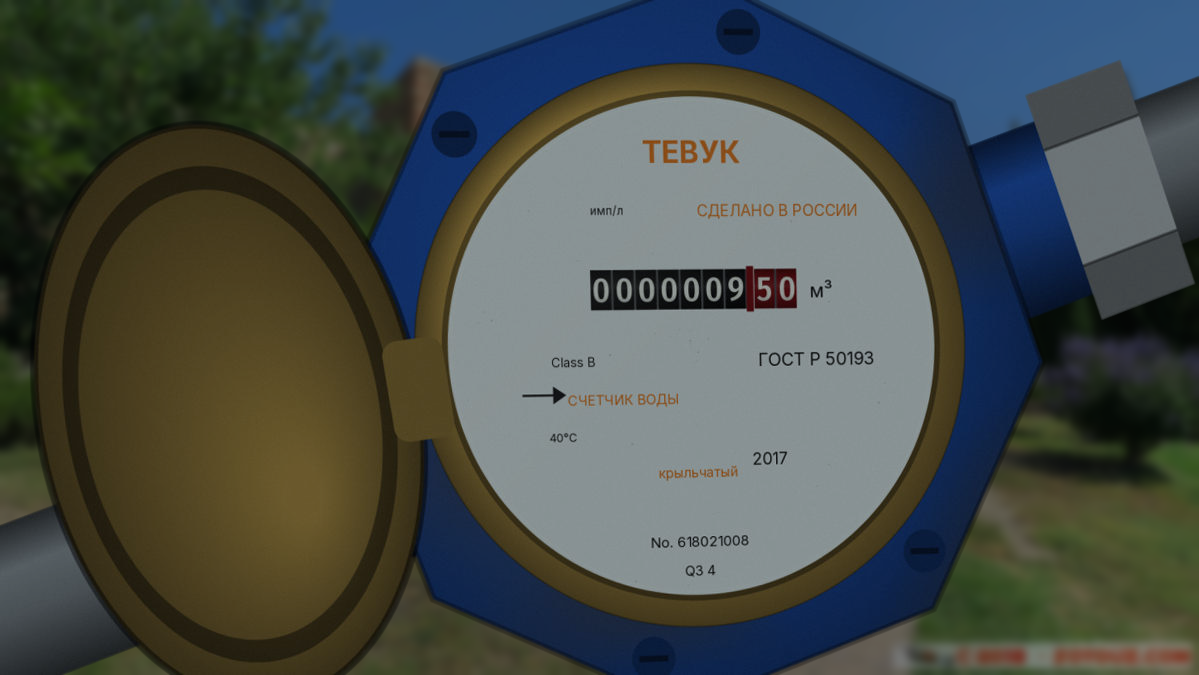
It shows 9.50 m³
